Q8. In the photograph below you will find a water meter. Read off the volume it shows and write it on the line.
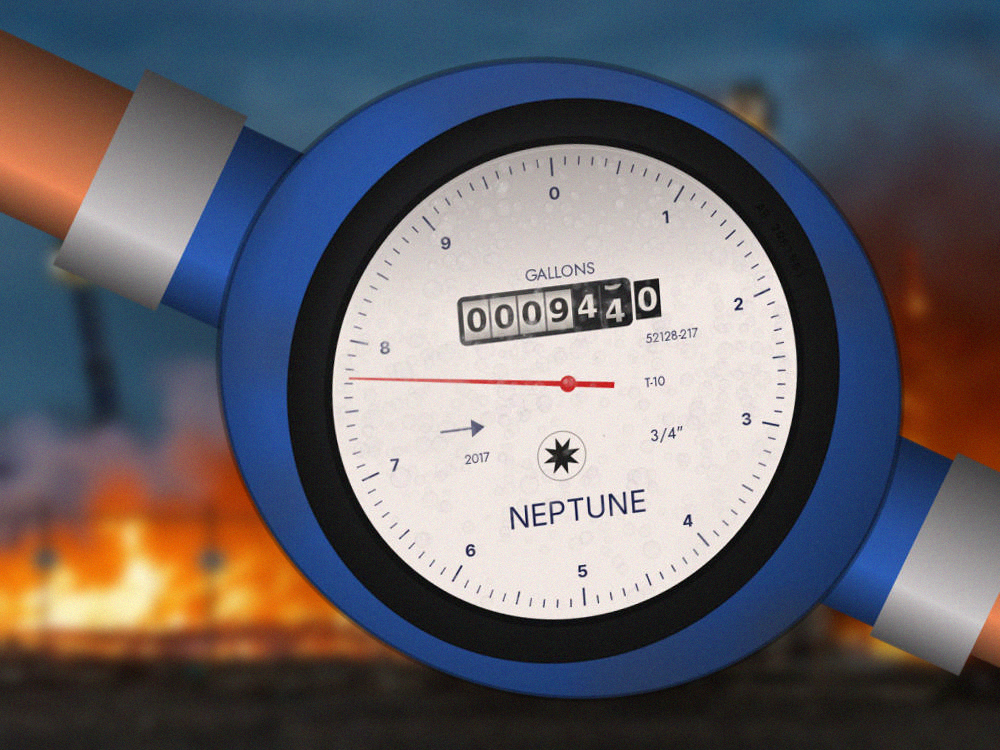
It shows 9437.7 gal
